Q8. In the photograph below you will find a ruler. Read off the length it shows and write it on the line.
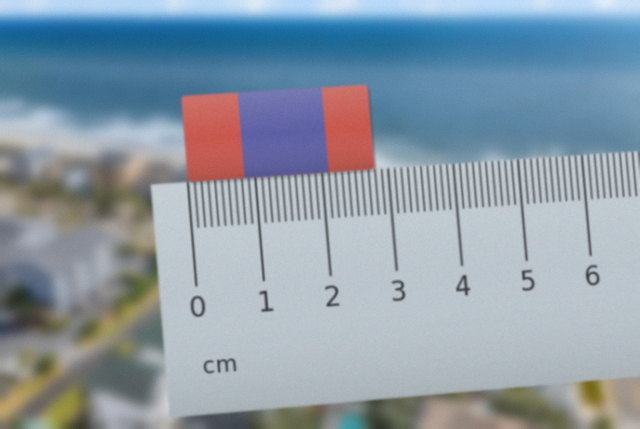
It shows 2.8 cm
